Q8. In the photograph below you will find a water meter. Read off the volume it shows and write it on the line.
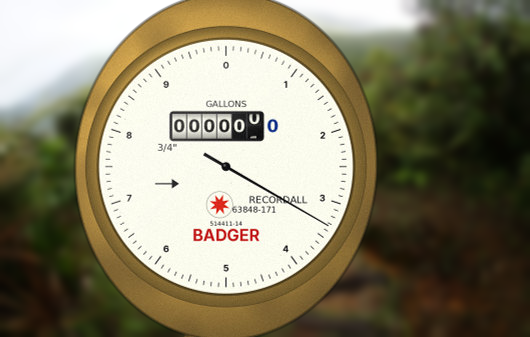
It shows 3.3 gal
